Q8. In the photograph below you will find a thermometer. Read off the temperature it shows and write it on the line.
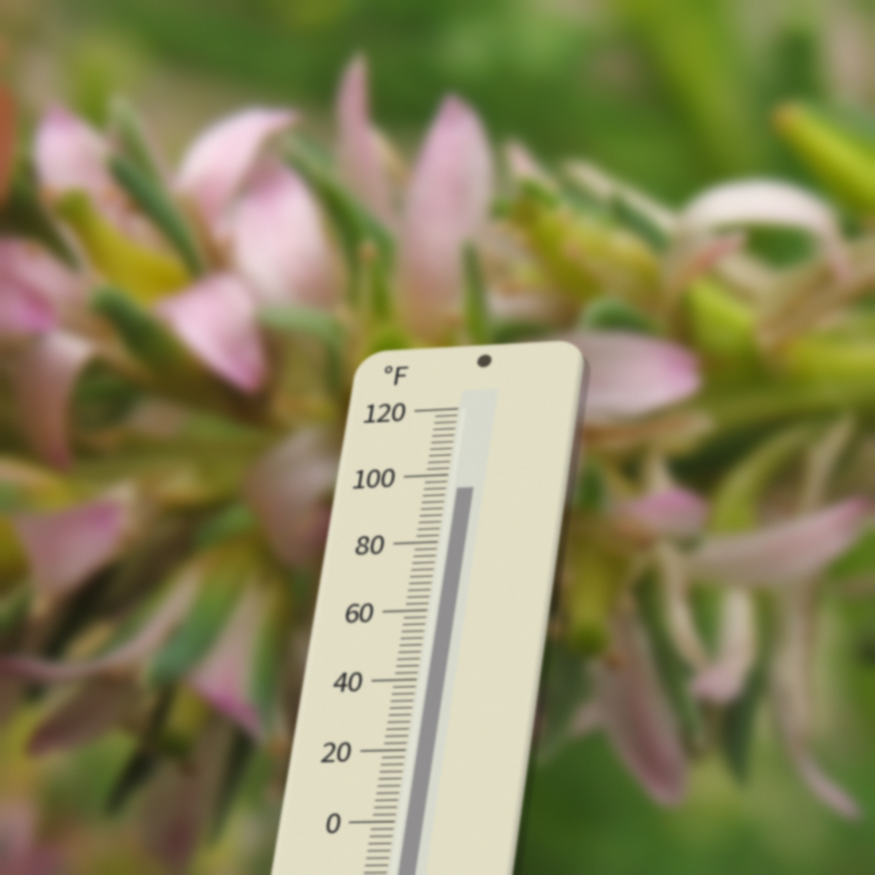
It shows 96 °F
